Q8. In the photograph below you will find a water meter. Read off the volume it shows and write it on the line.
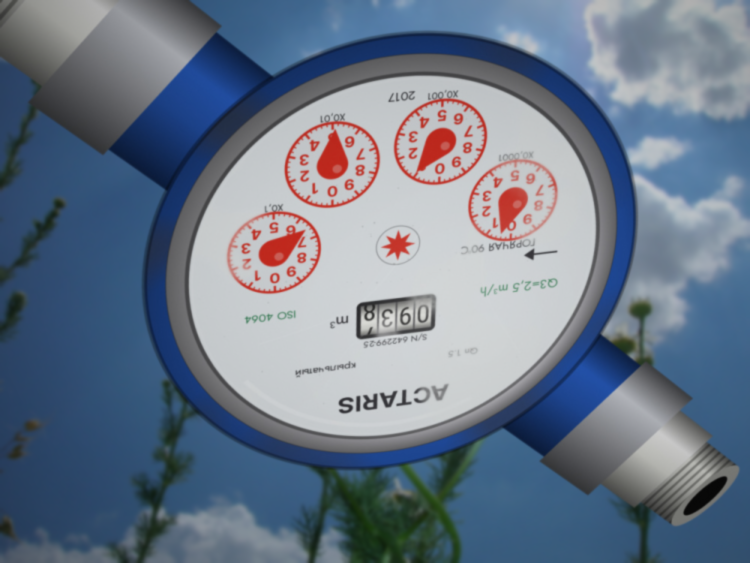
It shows 937.6510 m³
